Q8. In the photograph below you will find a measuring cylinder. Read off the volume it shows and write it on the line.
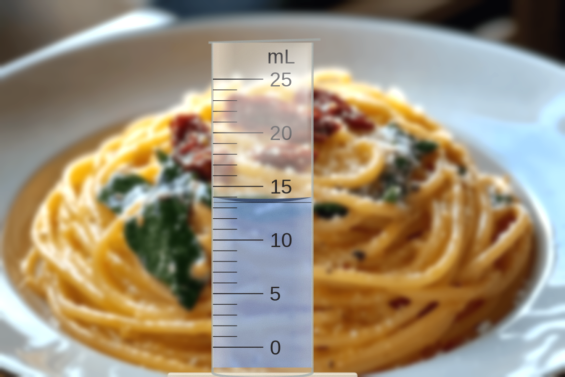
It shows 13.5 mL
